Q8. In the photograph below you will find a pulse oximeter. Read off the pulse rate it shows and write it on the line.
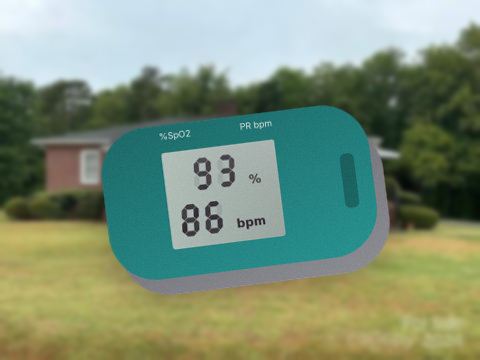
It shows 86 bpm
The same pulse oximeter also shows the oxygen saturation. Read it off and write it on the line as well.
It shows 93 %
